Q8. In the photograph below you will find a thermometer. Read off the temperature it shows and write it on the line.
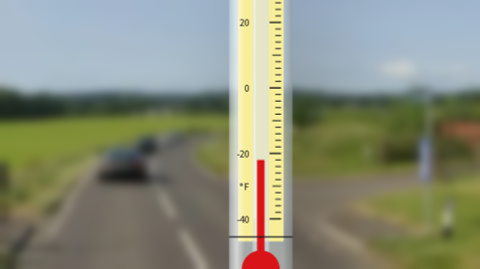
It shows -22 °F
